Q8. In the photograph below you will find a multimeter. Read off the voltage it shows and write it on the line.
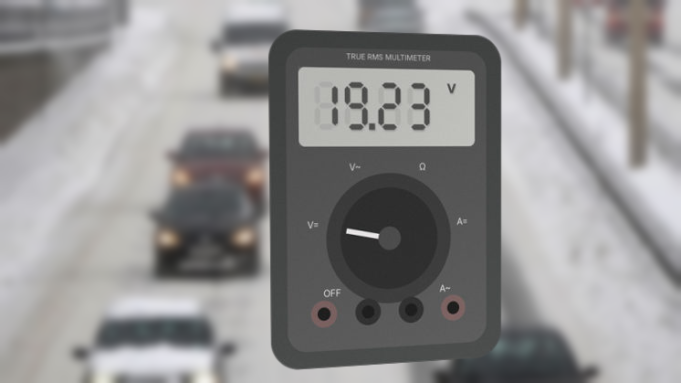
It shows 19.23 V
